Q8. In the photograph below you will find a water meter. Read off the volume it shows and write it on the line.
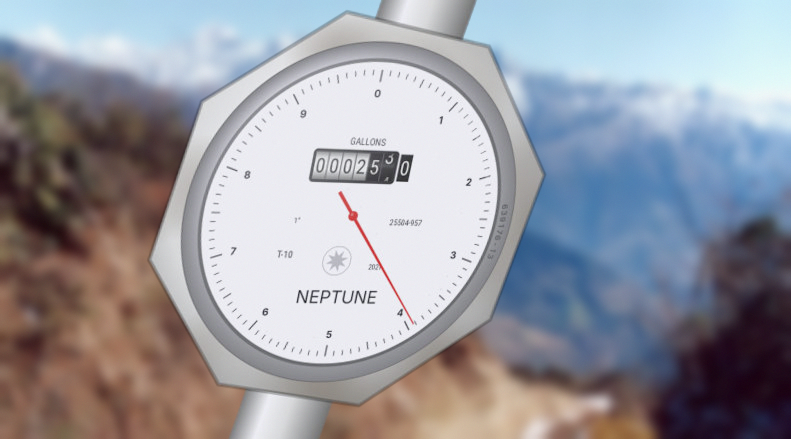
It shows 2533.9 gal
